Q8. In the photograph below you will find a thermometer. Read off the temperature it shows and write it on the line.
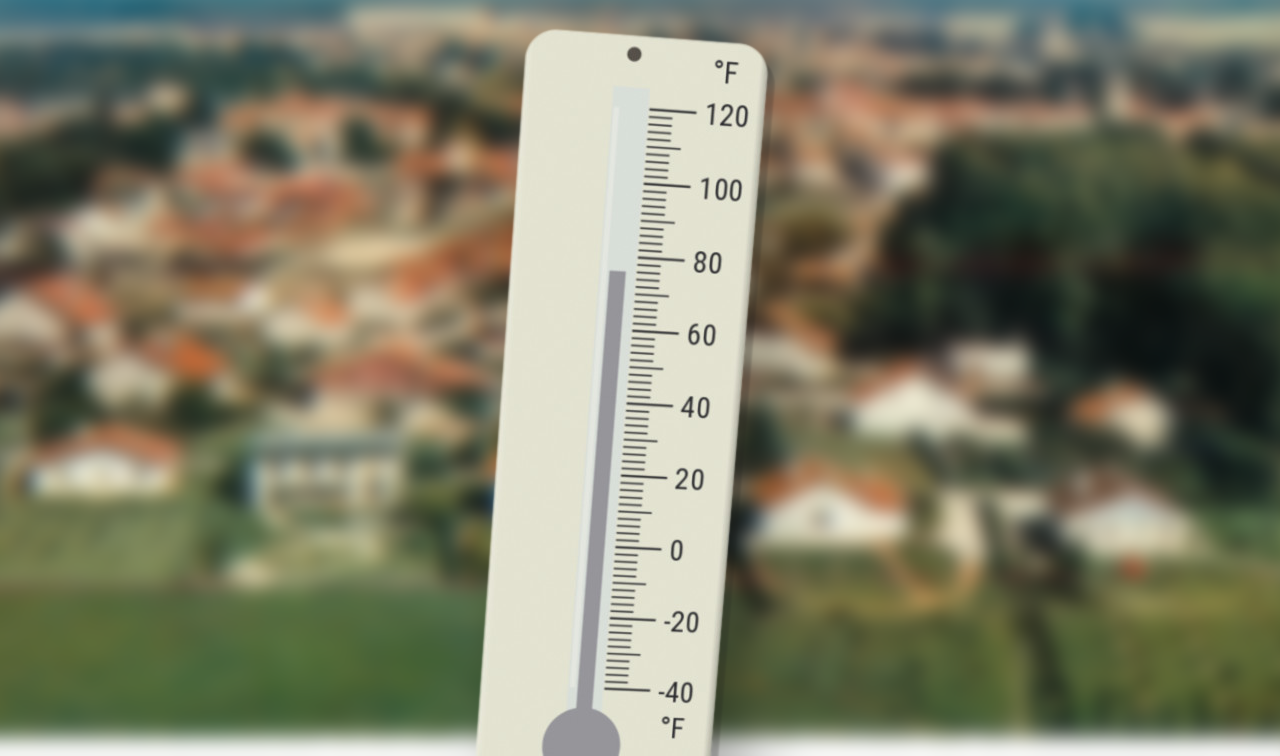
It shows 76 °F
